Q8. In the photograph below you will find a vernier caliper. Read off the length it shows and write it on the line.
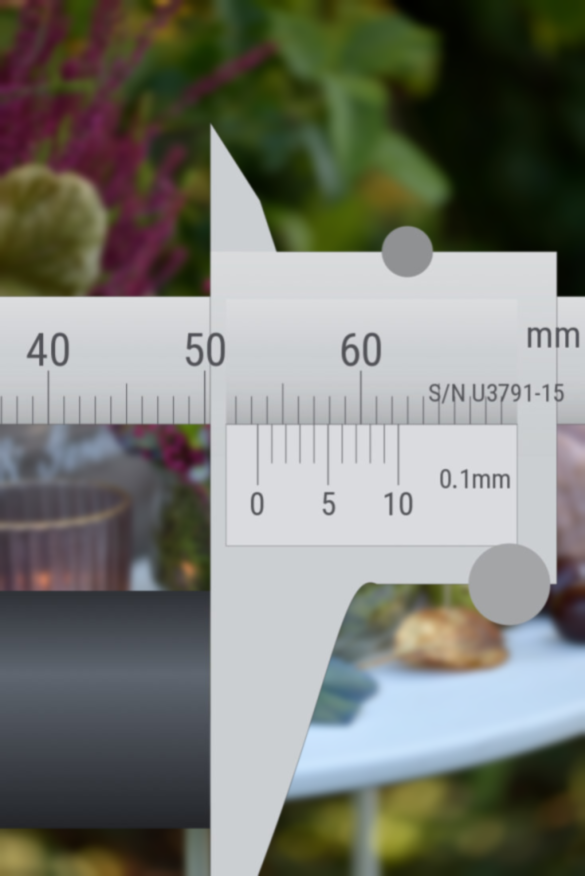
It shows 53.4 mm
